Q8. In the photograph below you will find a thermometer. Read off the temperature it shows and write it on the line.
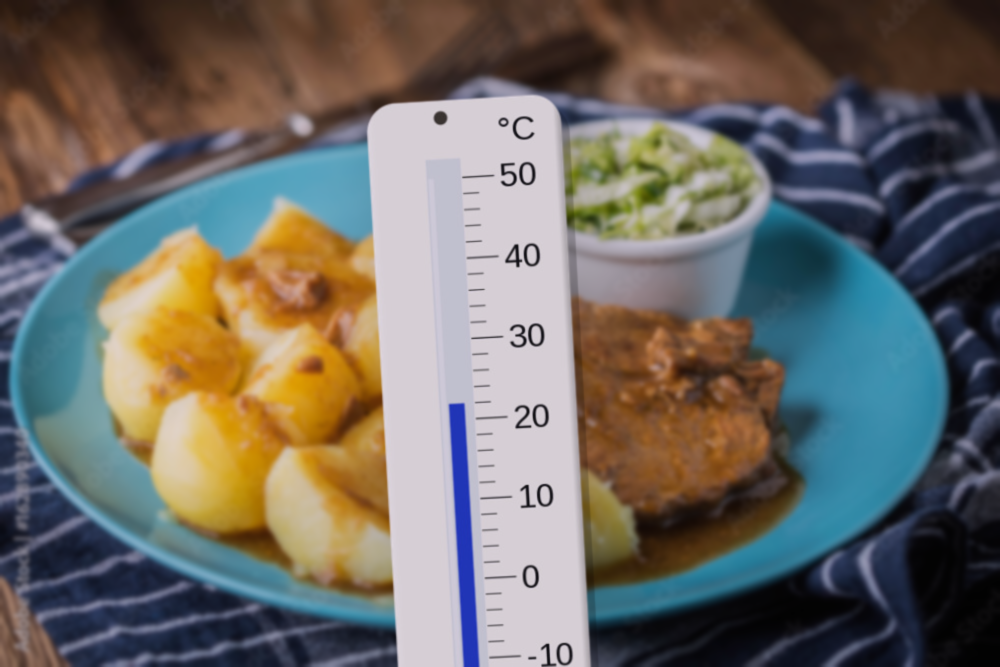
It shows 22 °C
